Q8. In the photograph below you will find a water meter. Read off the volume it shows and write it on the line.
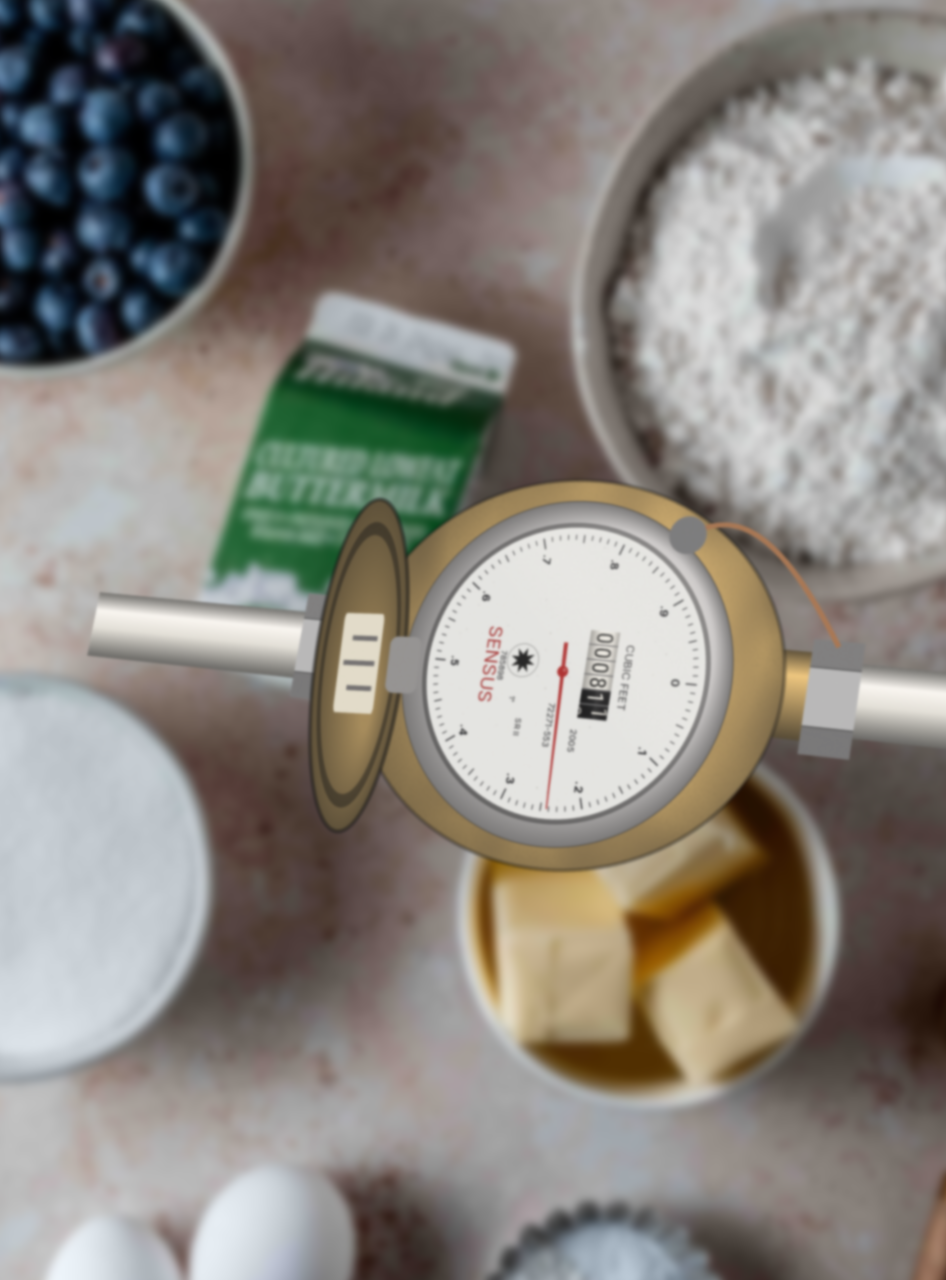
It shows 811.24 ft³
